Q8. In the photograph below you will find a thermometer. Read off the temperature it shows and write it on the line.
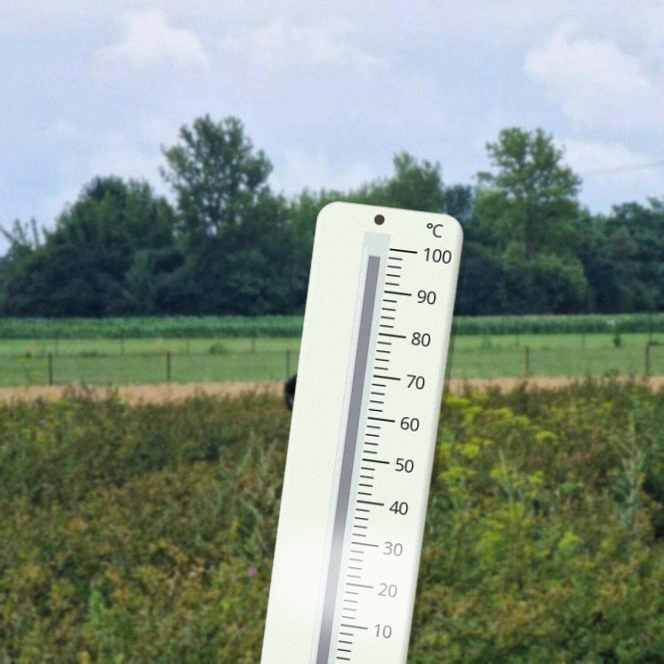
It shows 98 °C
